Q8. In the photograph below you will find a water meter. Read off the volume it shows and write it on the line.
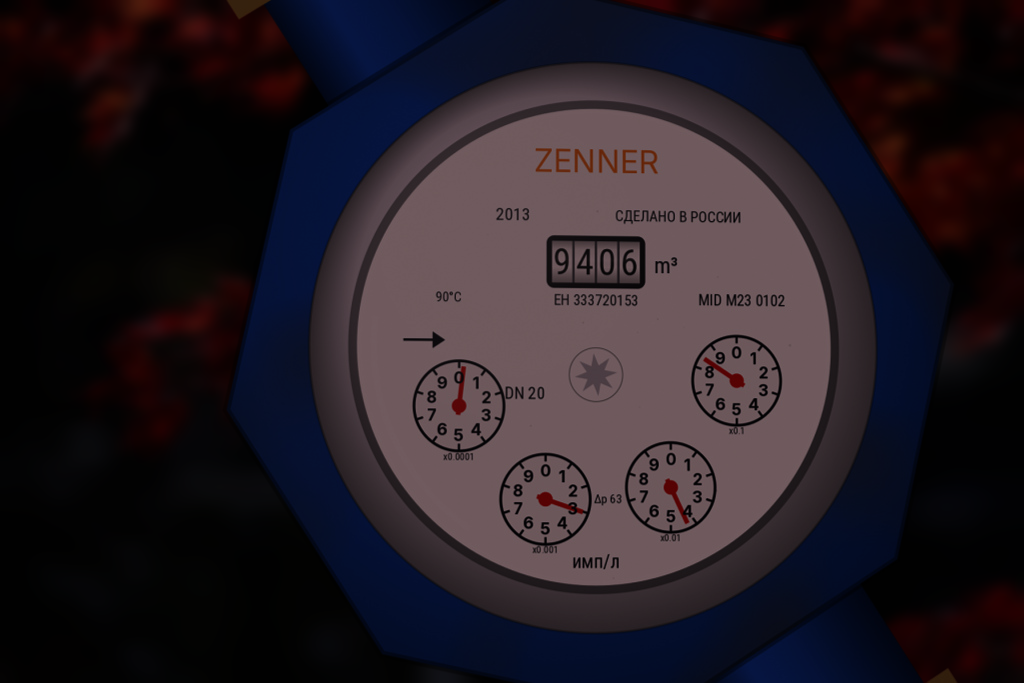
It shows 9406.8430 m³
